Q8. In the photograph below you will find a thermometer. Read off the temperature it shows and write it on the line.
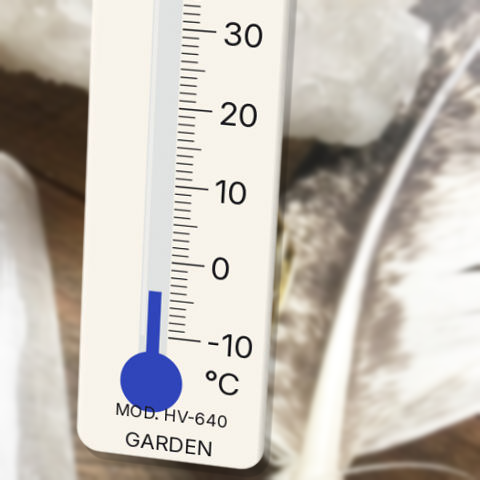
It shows -4 °C
